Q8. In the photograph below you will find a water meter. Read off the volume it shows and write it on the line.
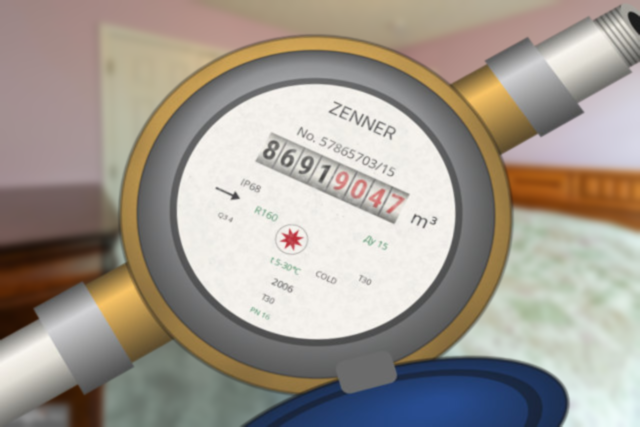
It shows 8691.9047 m³
